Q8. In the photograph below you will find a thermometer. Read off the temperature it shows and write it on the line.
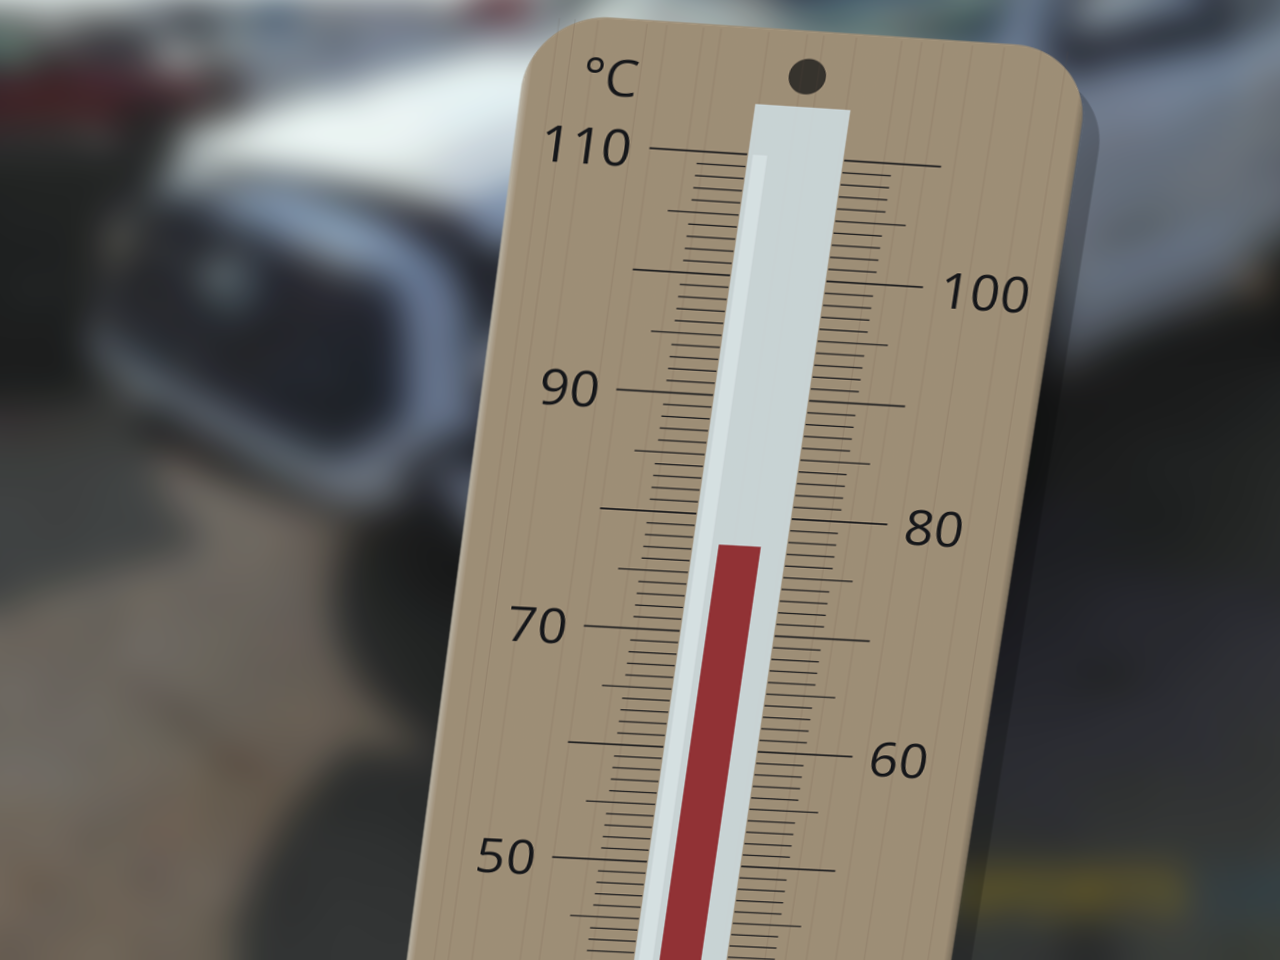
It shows 77.5 °C
